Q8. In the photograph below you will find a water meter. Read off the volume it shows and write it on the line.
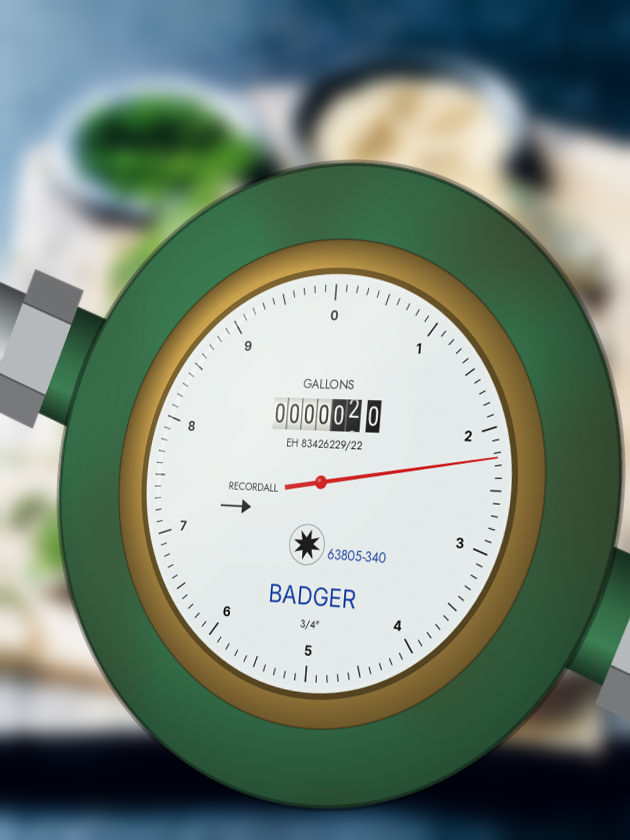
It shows 22.2 gal
